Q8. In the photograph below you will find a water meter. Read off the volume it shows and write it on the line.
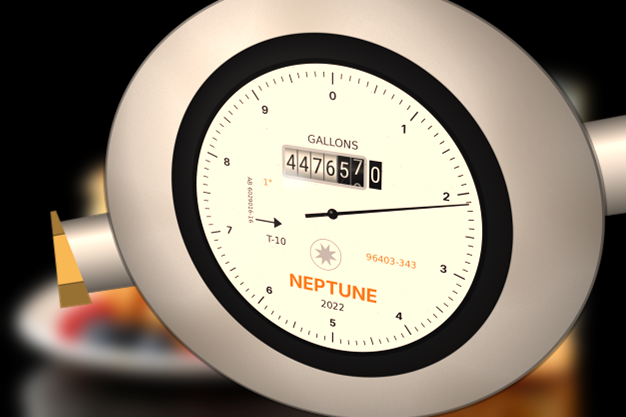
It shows 4476572.1 gal
